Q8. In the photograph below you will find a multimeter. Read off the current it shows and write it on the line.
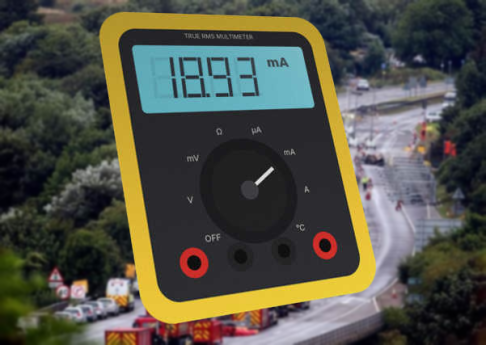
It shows 18.93 mA
